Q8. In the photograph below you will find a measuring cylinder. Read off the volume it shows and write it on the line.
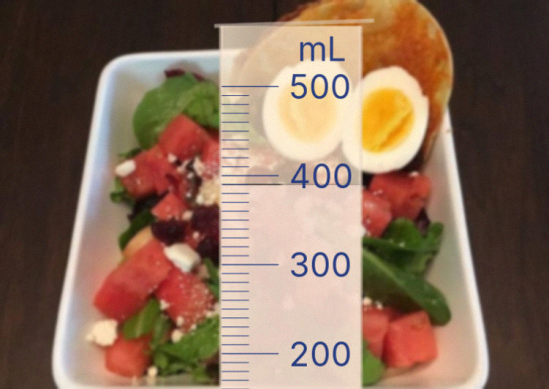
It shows 390 mL
